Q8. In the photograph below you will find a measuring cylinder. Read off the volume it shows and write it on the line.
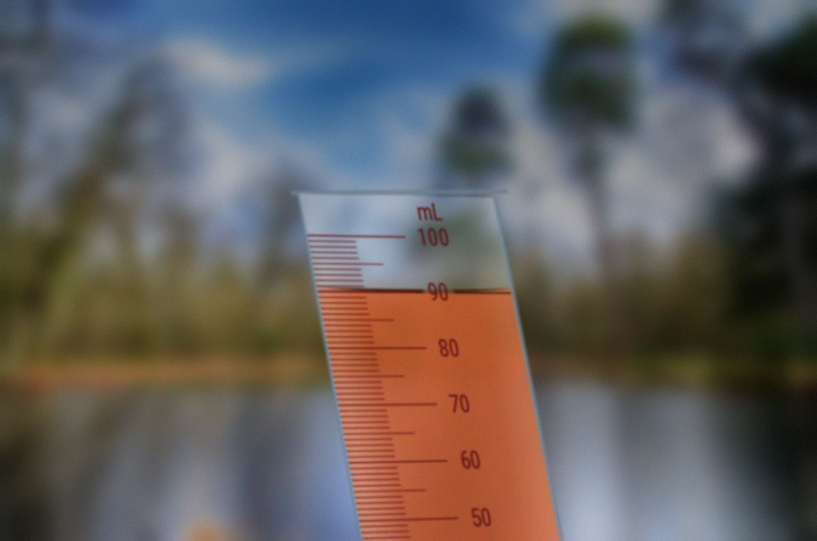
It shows 90 mL
